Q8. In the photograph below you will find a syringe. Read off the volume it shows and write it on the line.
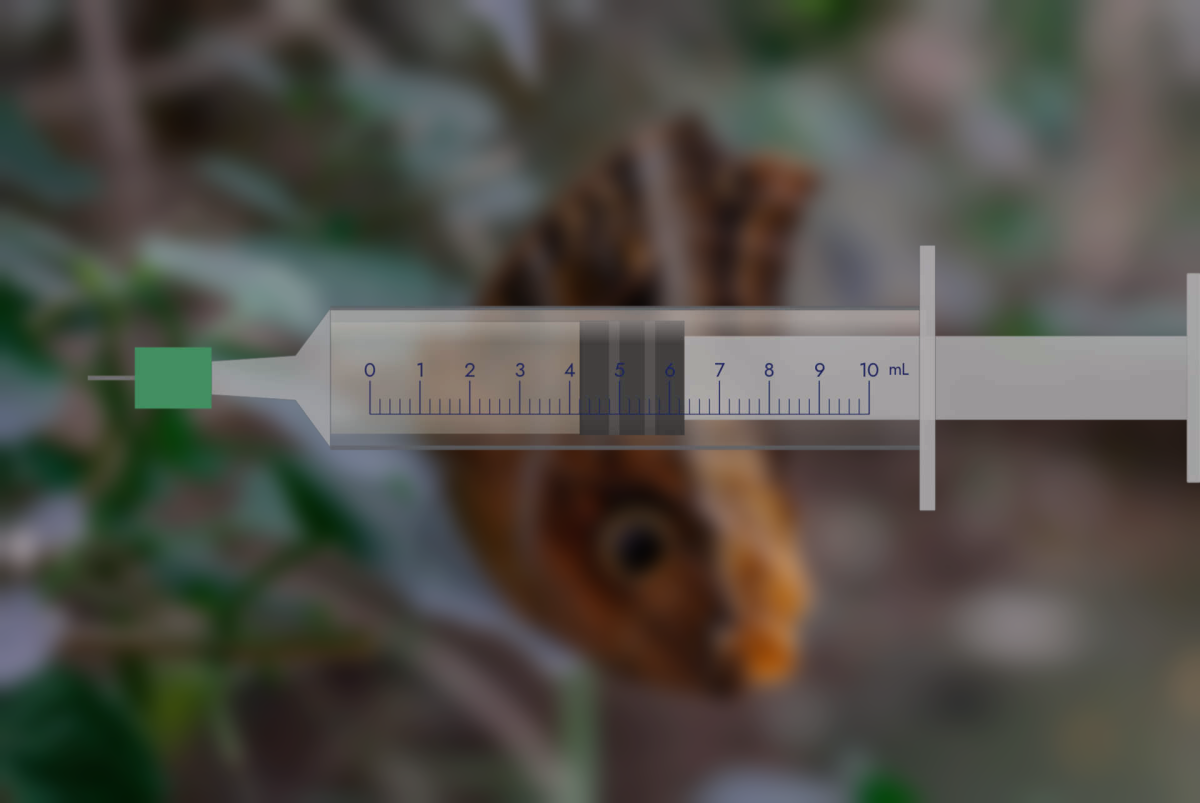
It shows 4.2 mL
